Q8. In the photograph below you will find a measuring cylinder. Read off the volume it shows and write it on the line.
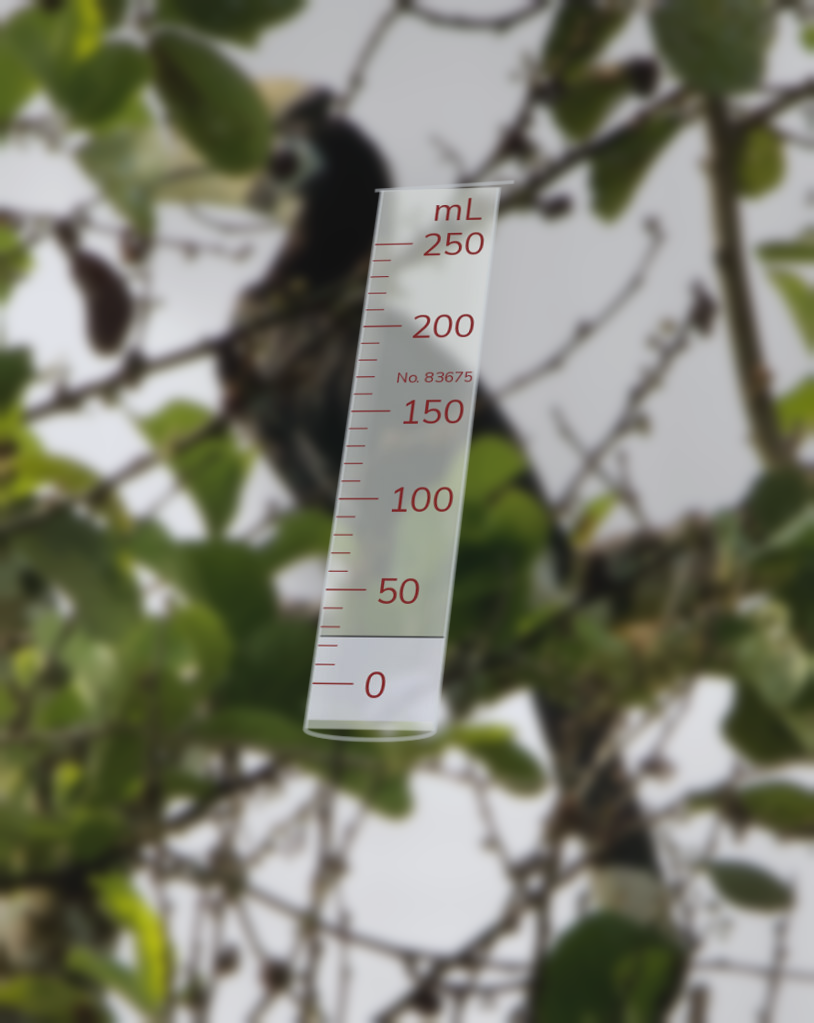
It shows 25 mL
